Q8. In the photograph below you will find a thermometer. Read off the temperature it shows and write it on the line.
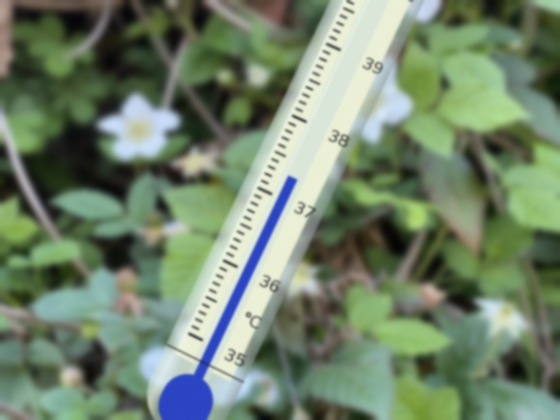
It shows 37.3 °C
